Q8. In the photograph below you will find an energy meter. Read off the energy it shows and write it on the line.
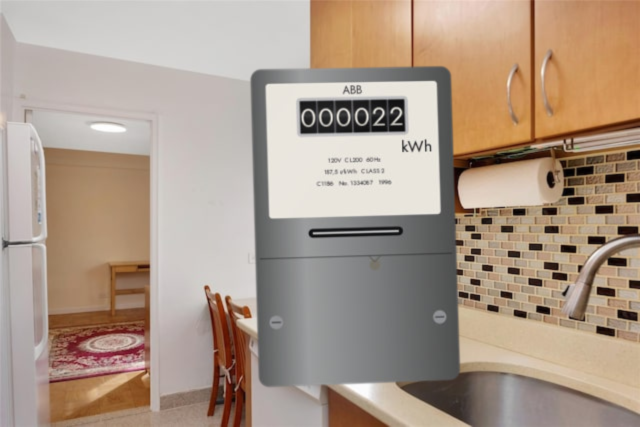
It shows 22 kWh
